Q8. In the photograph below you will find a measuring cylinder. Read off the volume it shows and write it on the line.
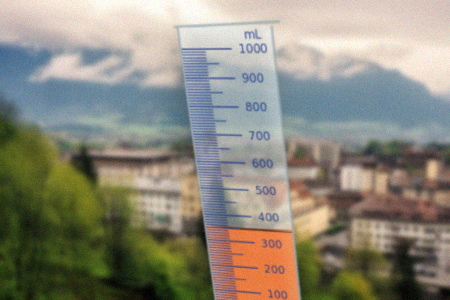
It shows 350 mL
